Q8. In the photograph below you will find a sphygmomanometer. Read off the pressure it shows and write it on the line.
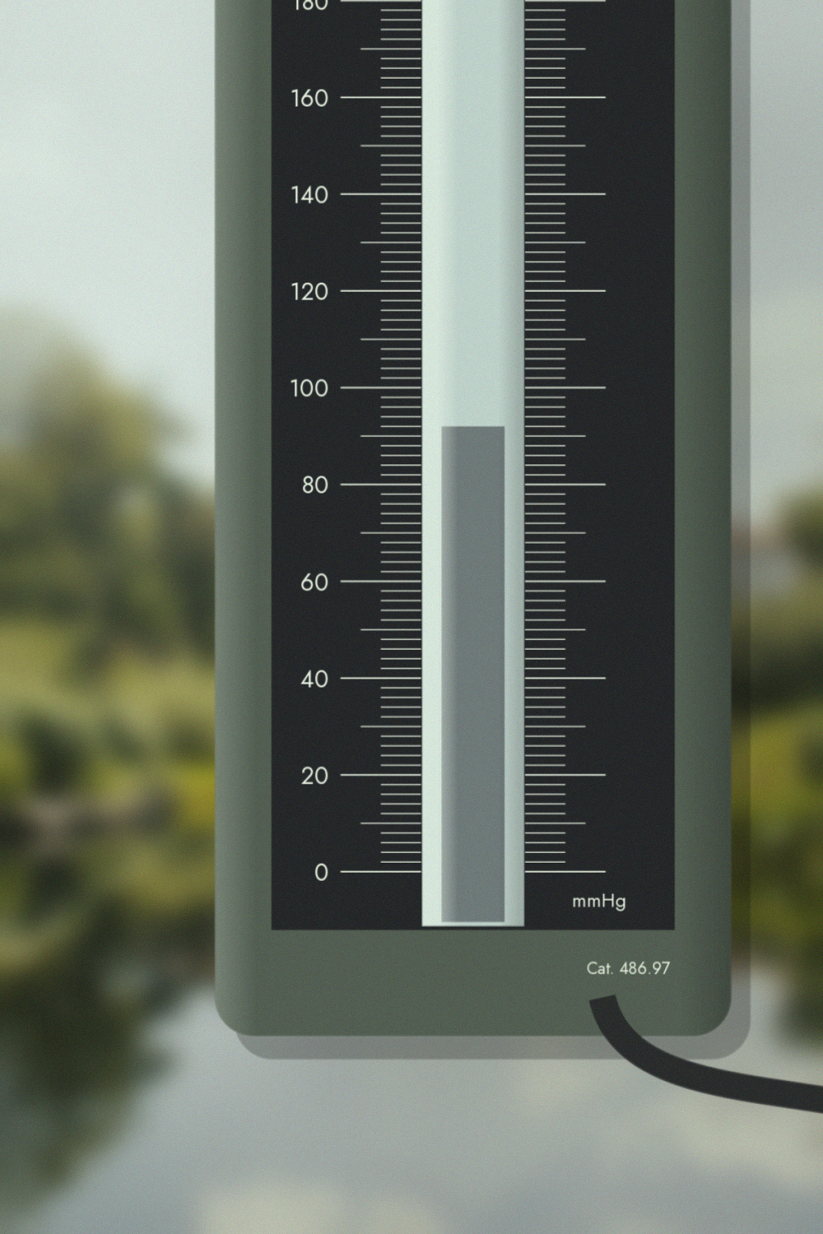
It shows 92 mmHg
